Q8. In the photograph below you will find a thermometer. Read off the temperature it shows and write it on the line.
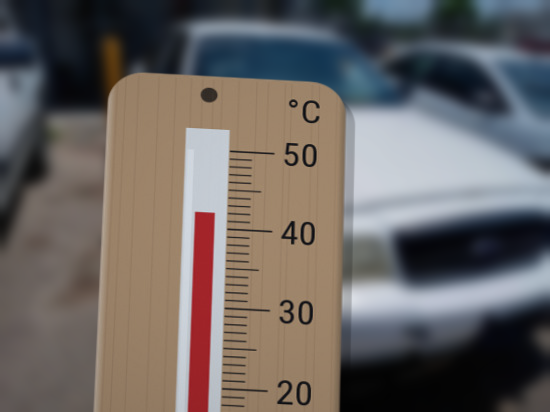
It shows 42 °C
